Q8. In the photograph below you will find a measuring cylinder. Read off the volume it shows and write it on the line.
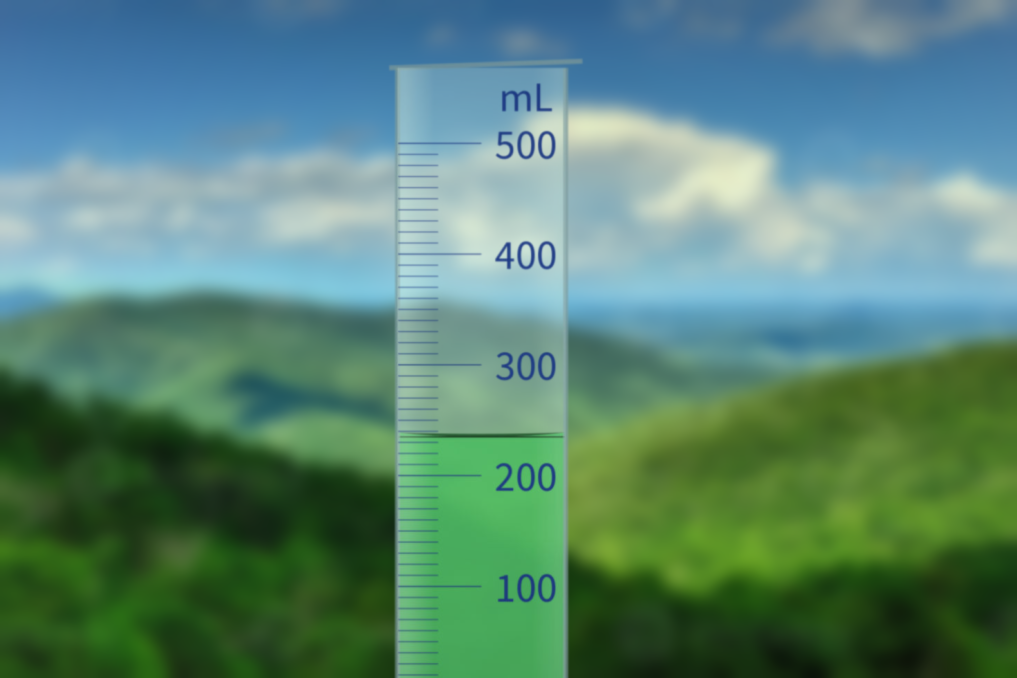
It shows 235 mL
